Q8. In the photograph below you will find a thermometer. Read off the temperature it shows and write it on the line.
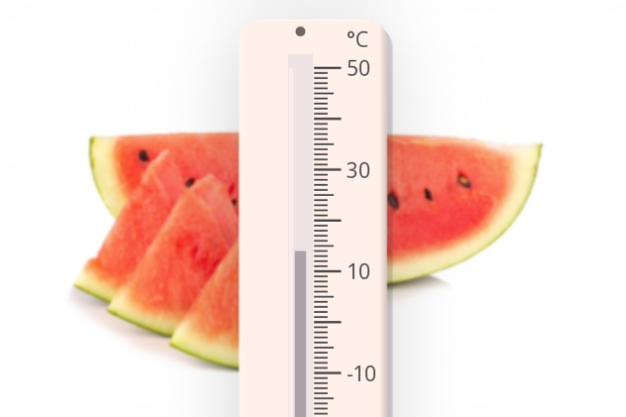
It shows 14 °C
